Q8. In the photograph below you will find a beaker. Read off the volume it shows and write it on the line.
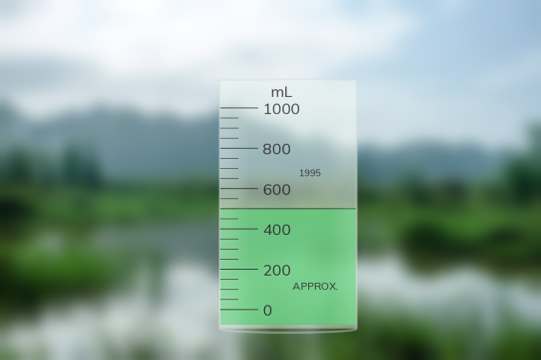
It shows 500 mL
